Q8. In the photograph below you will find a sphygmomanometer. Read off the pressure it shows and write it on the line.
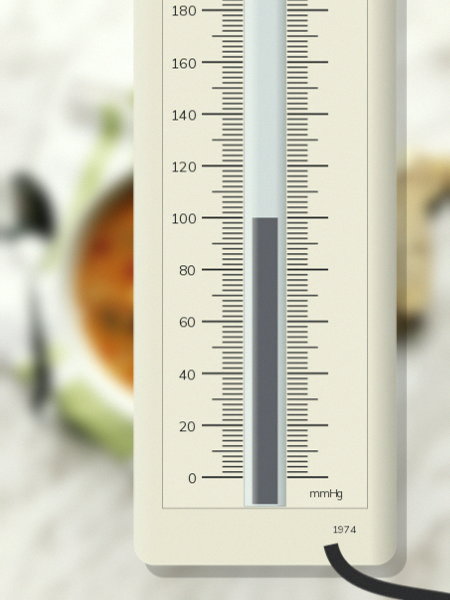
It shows 100 mmHg
